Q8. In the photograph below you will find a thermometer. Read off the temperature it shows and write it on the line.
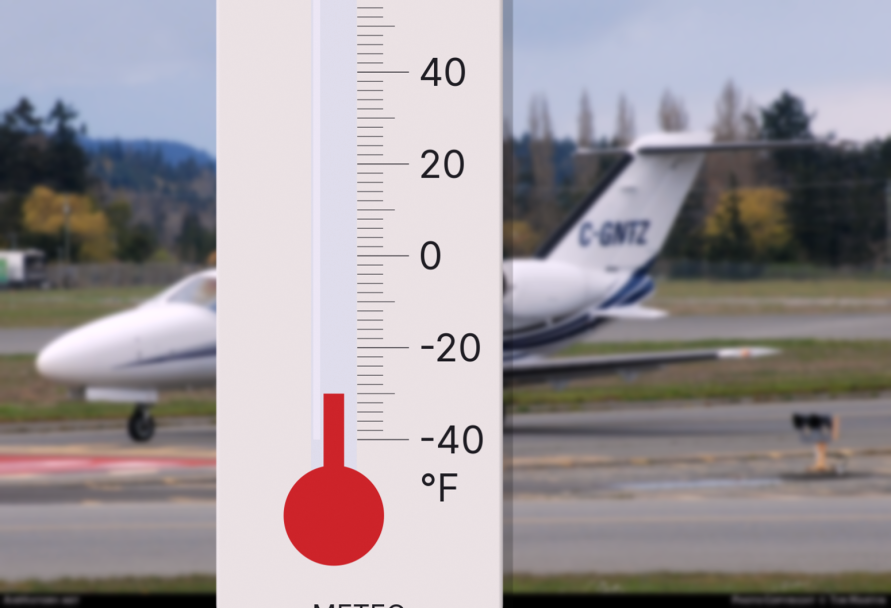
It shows -30 °F
